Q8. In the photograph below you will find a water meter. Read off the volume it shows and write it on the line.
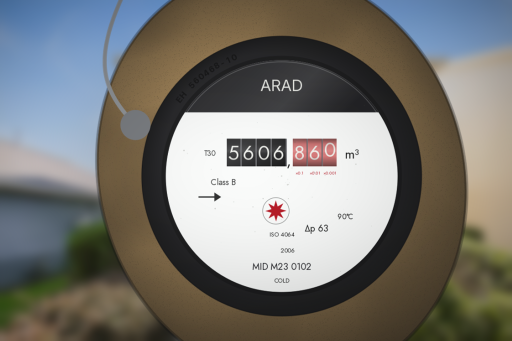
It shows 5606.860 m³
